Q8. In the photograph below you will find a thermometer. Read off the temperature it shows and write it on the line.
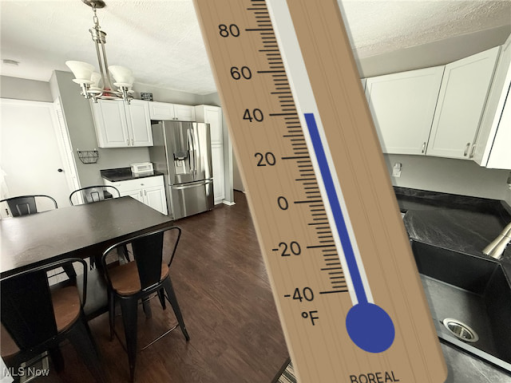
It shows 40 °F
